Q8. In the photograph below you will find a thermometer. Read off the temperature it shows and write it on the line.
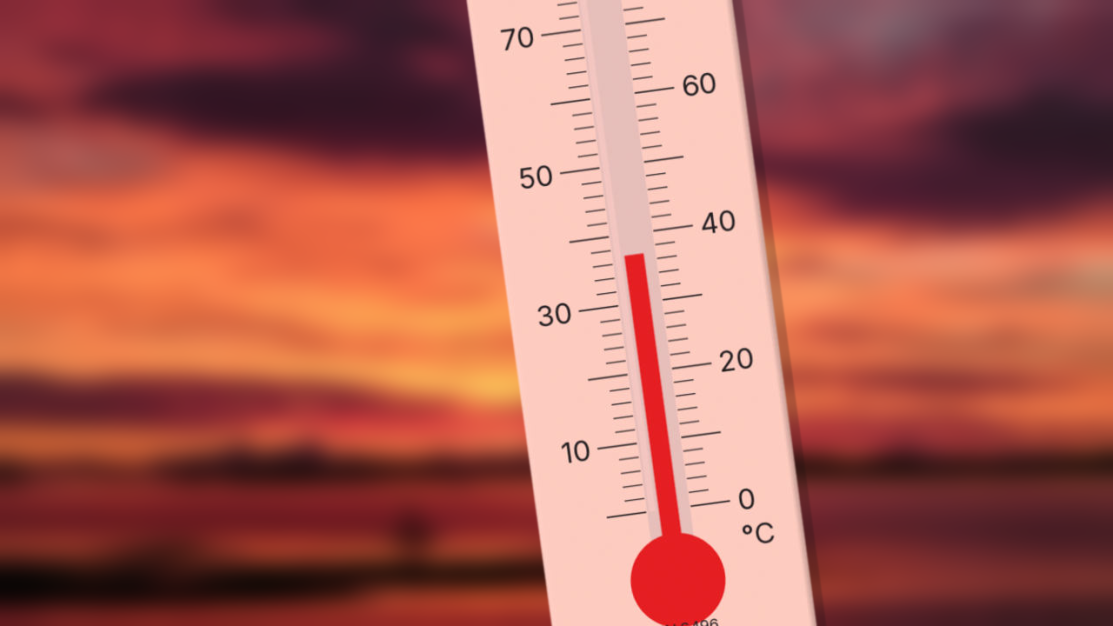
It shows 37 °C
